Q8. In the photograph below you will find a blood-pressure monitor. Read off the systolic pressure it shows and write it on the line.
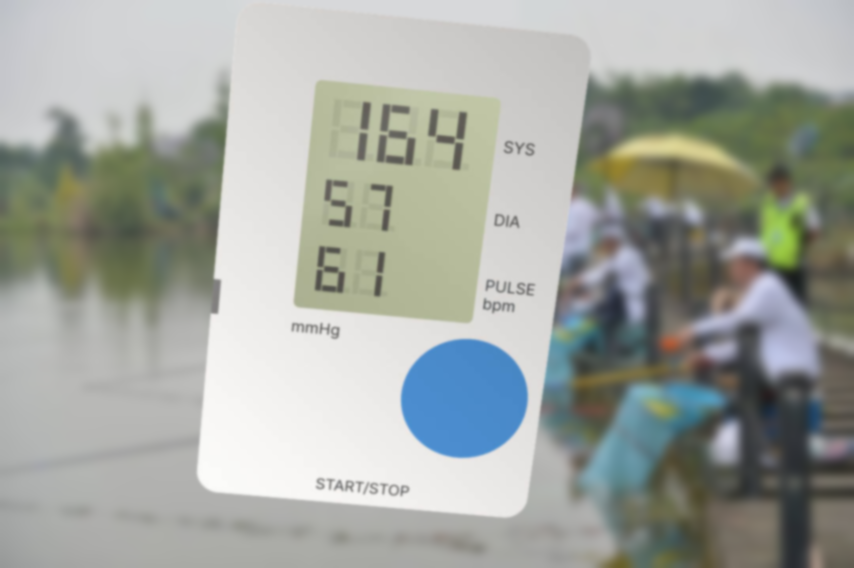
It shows 164 mmHg
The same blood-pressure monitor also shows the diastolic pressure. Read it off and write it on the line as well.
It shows 57 mmHg
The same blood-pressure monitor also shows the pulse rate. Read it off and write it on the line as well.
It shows 61 bpm
